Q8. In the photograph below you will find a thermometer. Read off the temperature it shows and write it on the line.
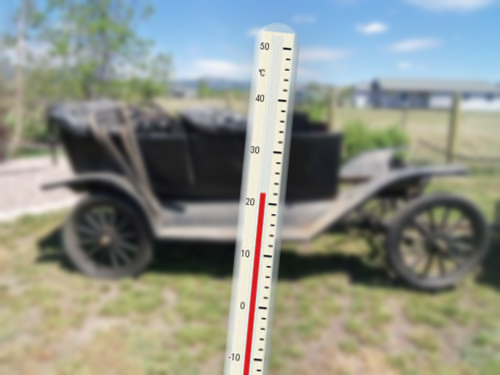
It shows 22 °C
